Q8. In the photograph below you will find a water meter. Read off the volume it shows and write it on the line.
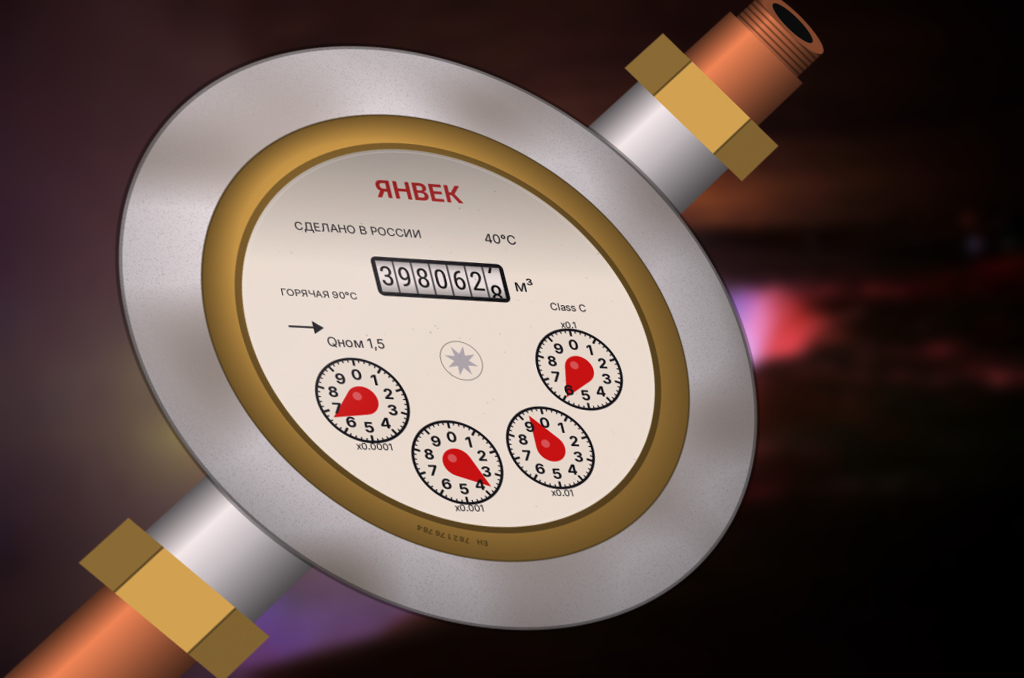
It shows 3980627.5936 m³
